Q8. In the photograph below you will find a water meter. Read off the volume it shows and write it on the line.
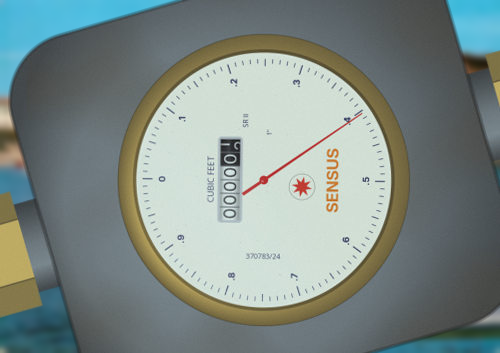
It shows 1.40 ft³
